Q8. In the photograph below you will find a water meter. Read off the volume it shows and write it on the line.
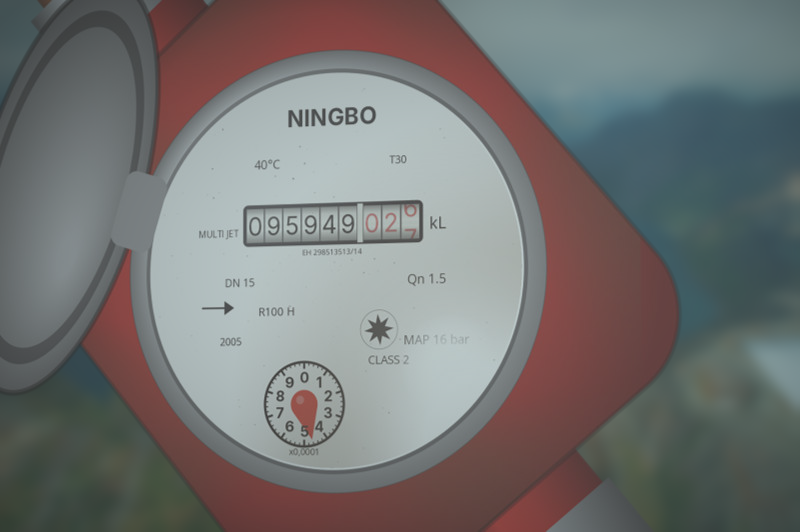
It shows 95949.0264 kL
